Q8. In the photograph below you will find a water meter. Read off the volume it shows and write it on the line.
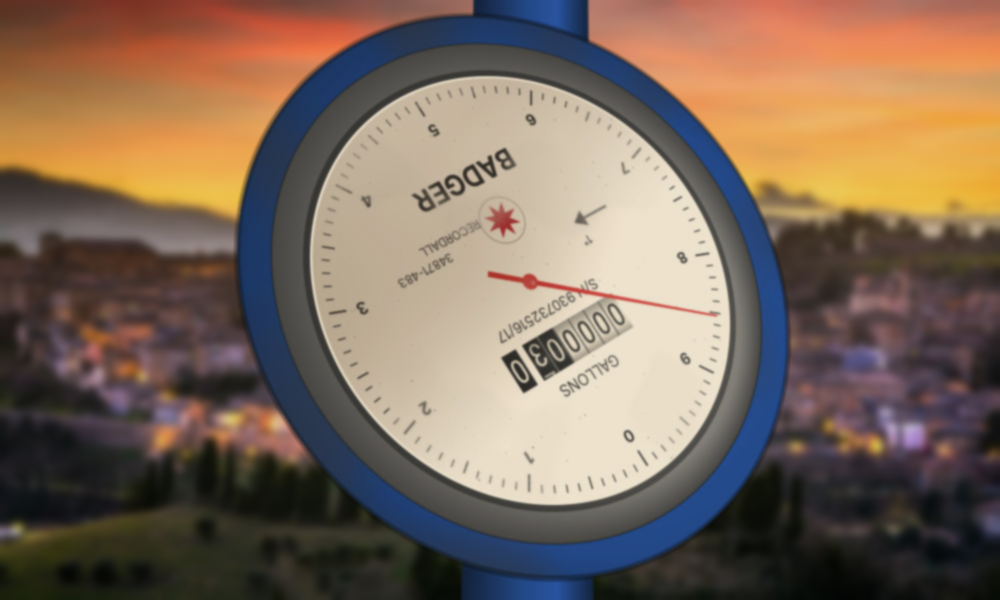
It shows 28.5 gal
